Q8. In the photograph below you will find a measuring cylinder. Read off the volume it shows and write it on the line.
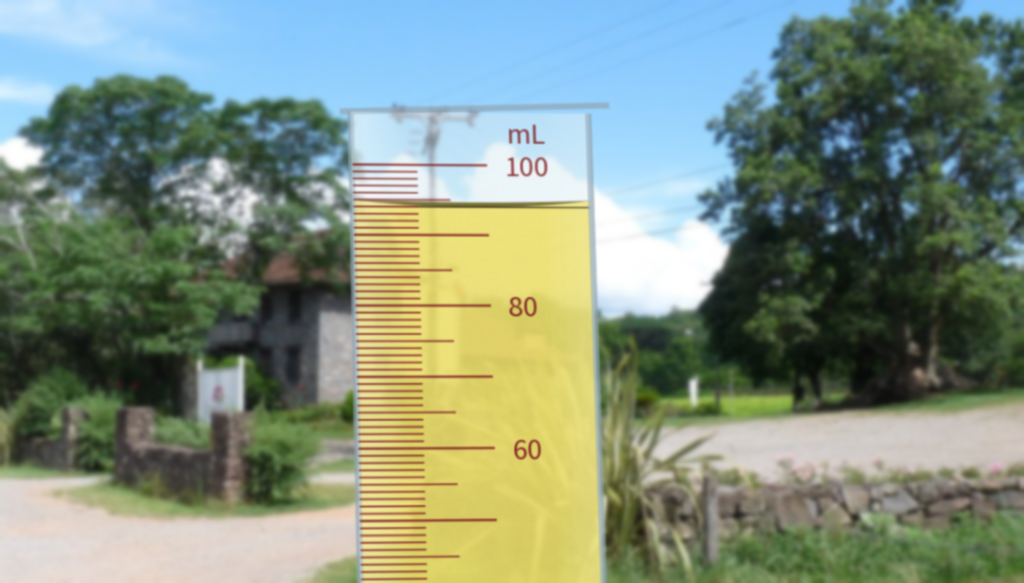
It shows 94 mL
